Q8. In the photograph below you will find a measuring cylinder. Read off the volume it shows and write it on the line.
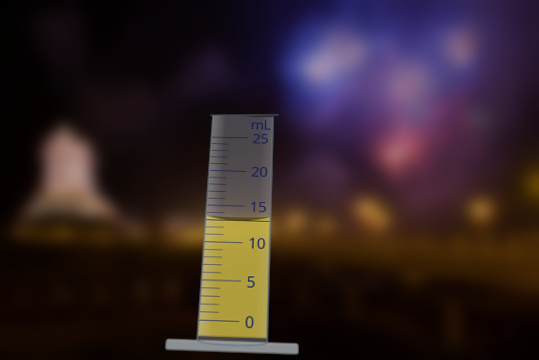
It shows 13 mL
